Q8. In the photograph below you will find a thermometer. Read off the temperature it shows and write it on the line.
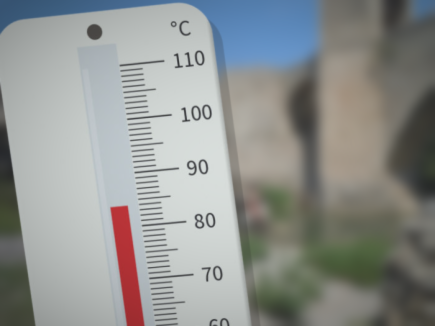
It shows 84 °C
